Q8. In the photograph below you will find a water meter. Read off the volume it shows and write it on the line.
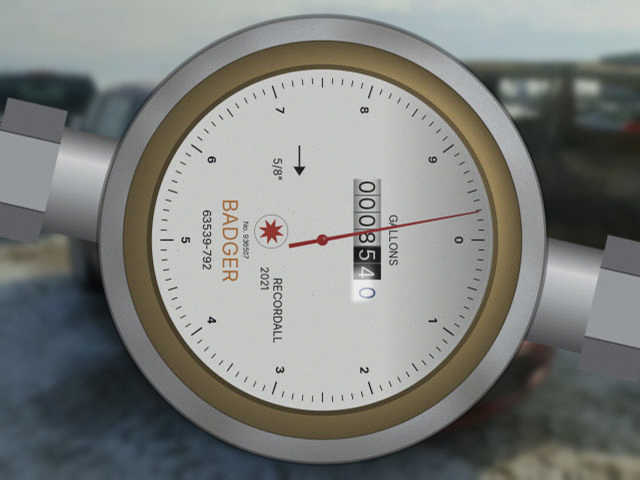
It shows 8539.7 gal
